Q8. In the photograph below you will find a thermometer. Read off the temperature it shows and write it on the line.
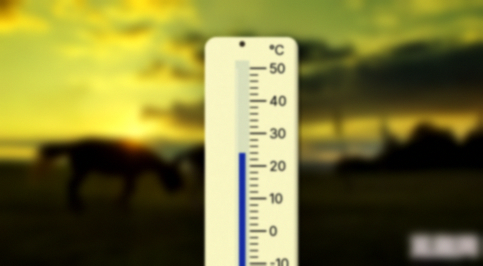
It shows 24 °C
